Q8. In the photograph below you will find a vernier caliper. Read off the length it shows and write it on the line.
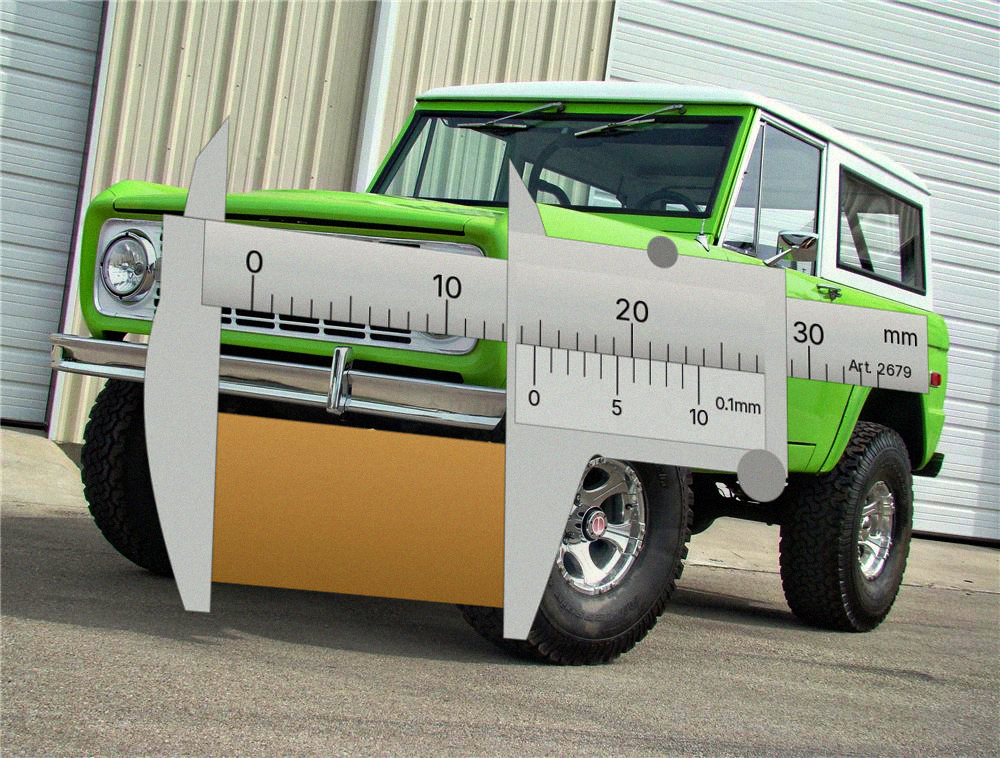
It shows 14.7 mm
